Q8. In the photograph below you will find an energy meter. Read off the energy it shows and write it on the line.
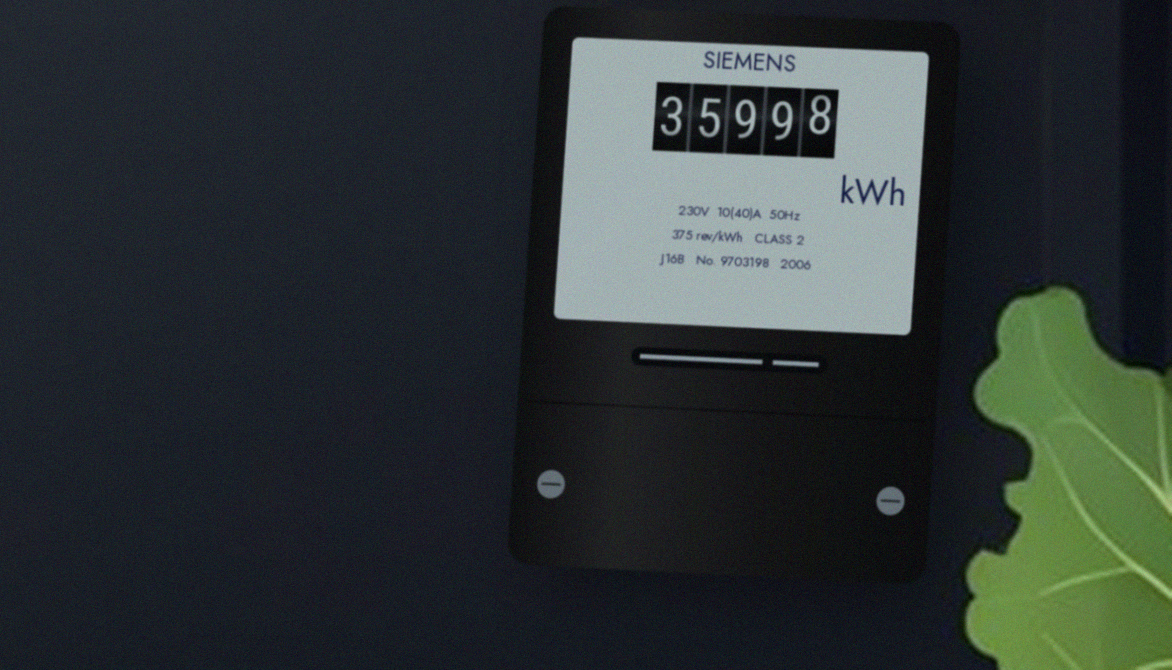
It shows 35998 kWh
